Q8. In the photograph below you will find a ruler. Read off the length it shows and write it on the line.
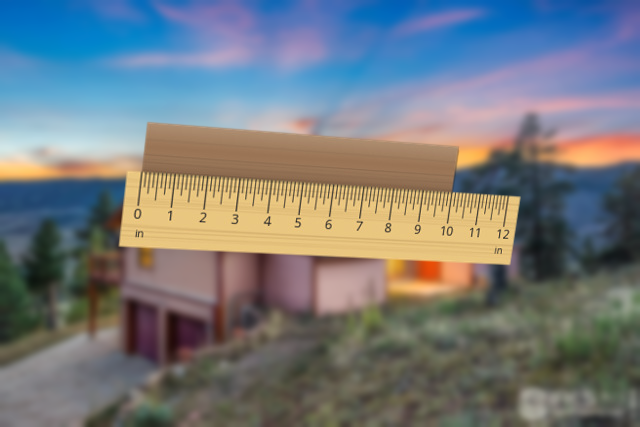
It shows 10 in
